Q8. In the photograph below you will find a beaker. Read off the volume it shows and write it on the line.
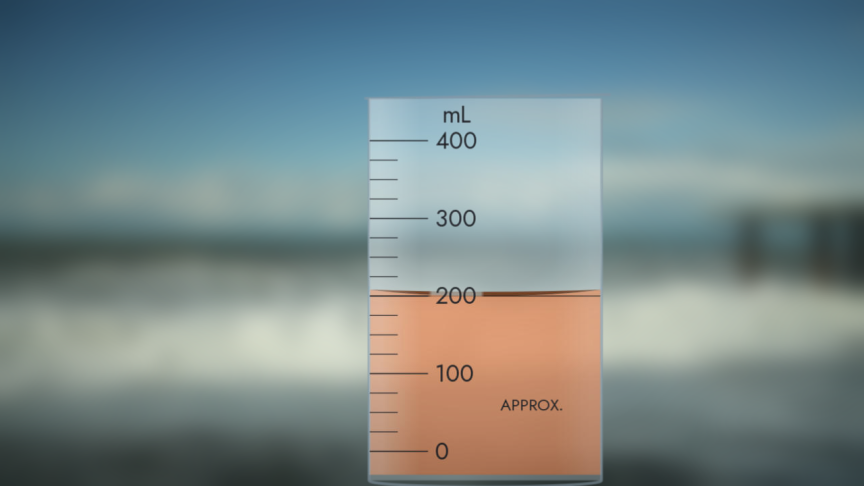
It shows 200 mL
